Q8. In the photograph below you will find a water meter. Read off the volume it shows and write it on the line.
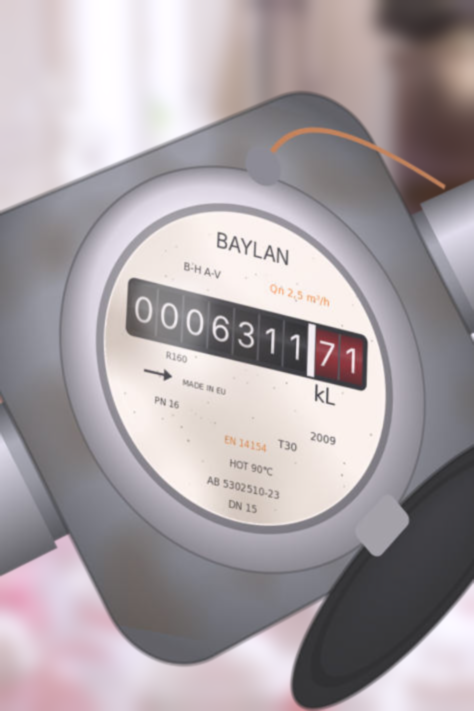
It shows 6311.71 kL
